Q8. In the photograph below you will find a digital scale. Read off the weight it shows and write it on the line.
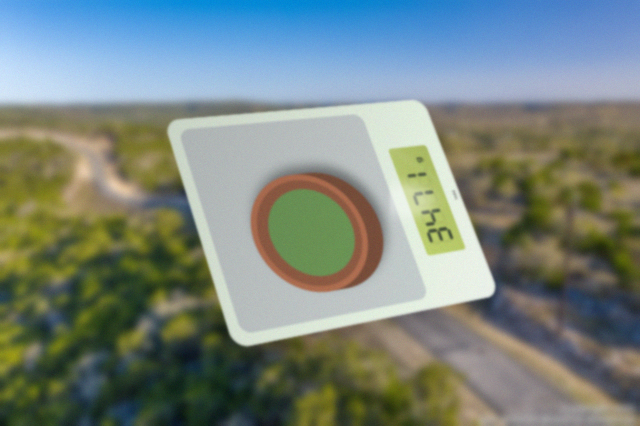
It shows 3471 g
